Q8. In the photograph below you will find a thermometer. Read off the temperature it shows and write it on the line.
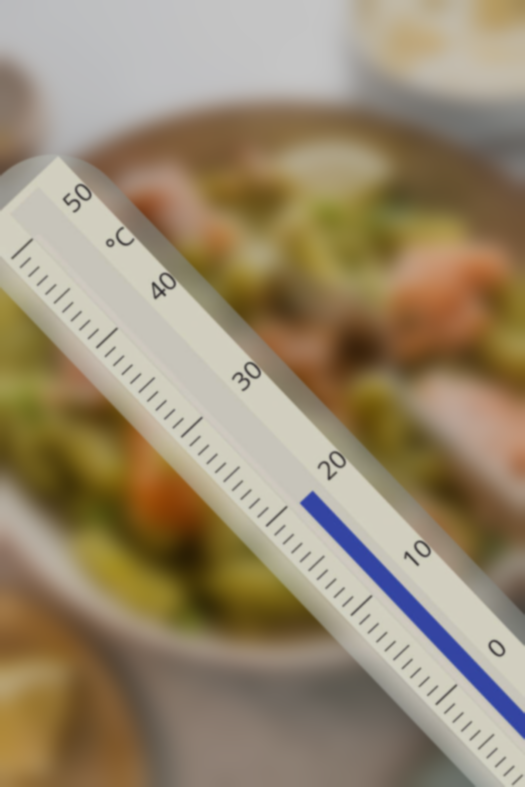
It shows 19.5 °C
